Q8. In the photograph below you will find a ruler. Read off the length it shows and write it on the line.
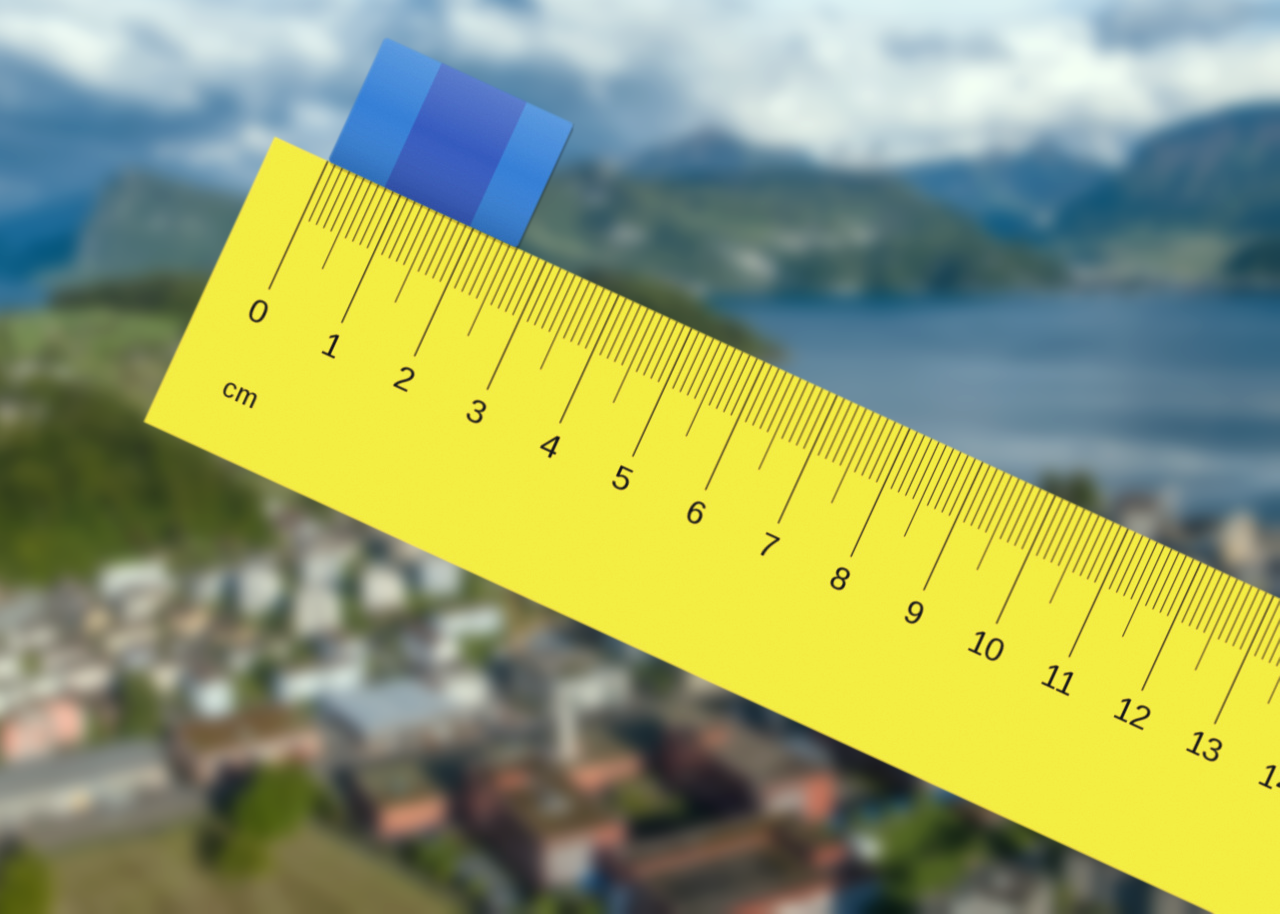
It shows 2.6 cm
